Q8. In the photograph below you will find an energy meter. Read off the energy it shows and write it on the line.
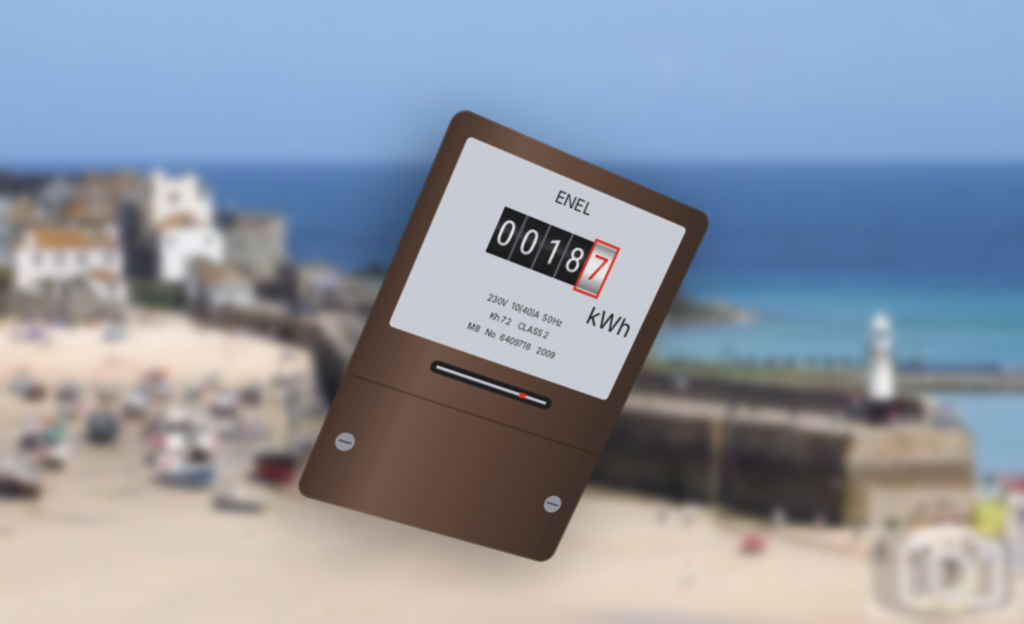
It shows 18.7 kWh
